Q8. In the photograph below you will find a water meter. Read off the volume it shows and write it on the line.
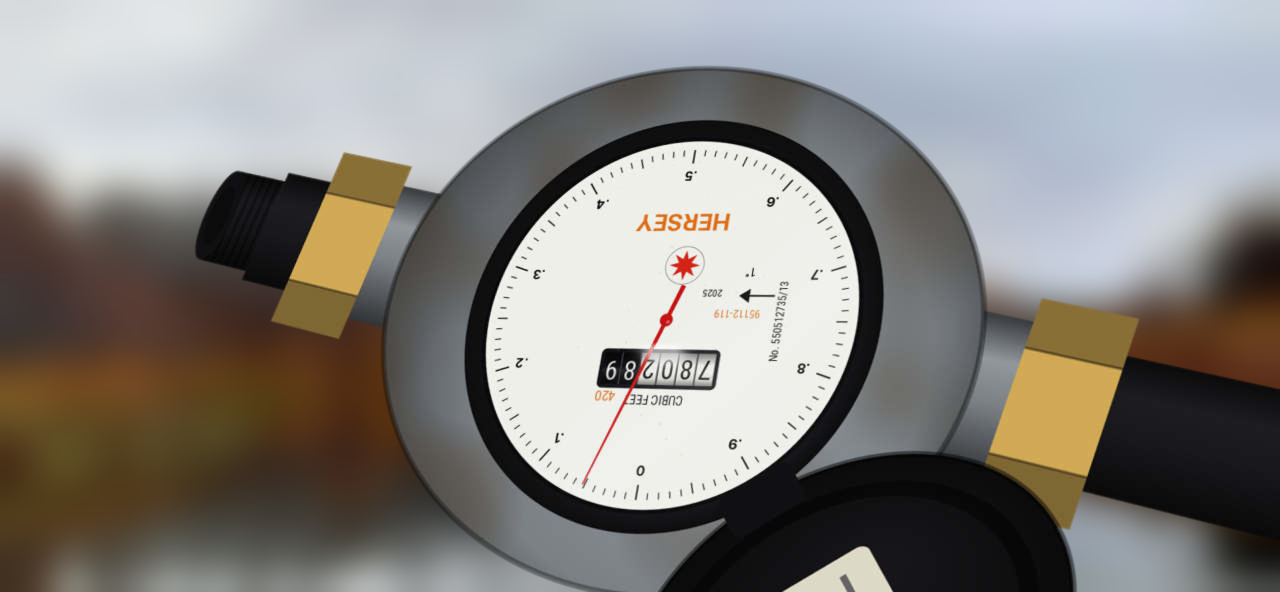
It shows 780289.05 ft³
